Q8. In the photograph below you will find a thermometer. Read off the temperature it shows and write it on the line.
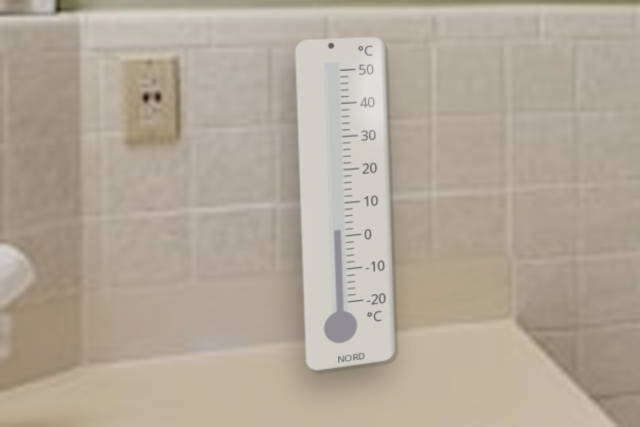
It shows 2 °C
